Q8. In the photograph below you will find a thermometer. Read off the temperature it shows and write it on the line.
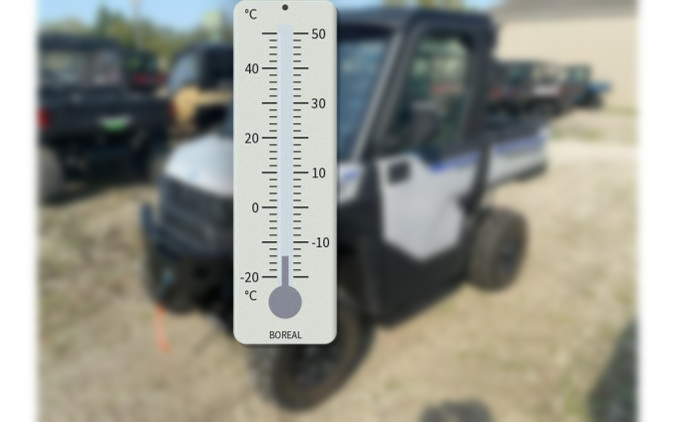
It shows -14 °C
